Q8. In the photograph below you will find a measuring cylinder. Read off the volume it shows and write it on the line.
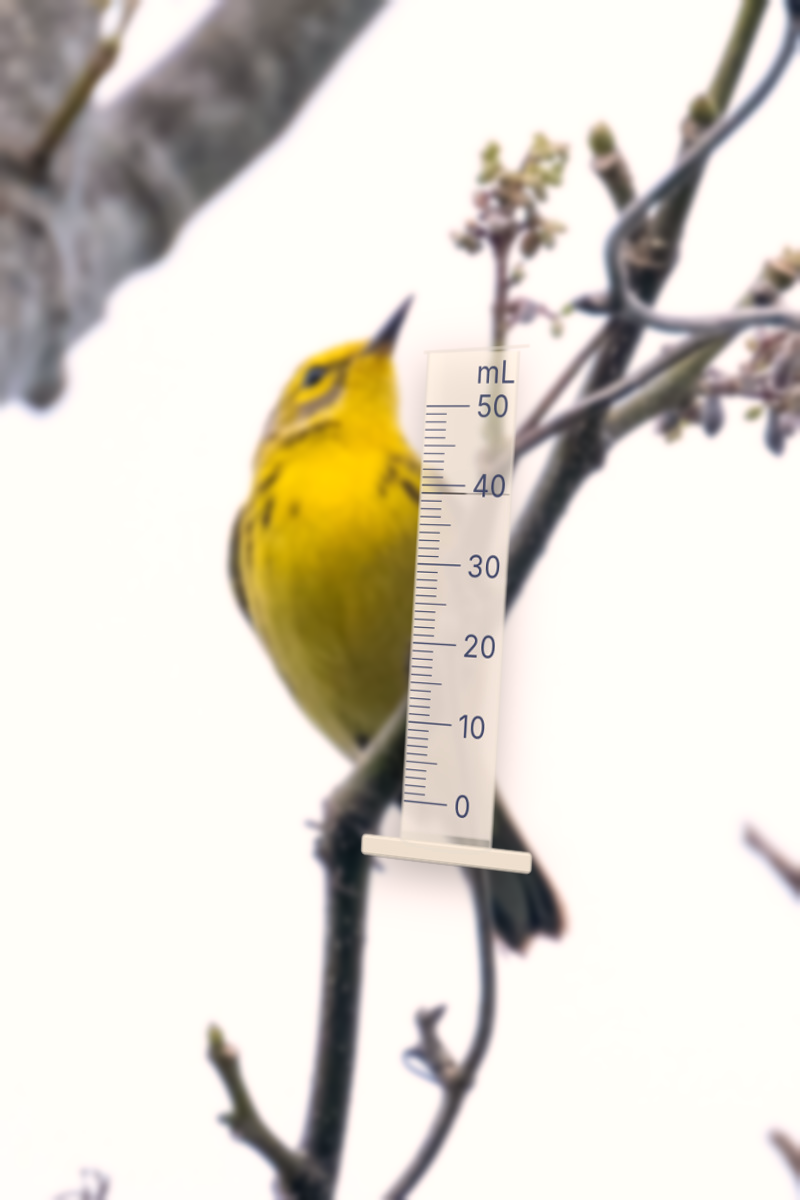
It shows 39 mL
